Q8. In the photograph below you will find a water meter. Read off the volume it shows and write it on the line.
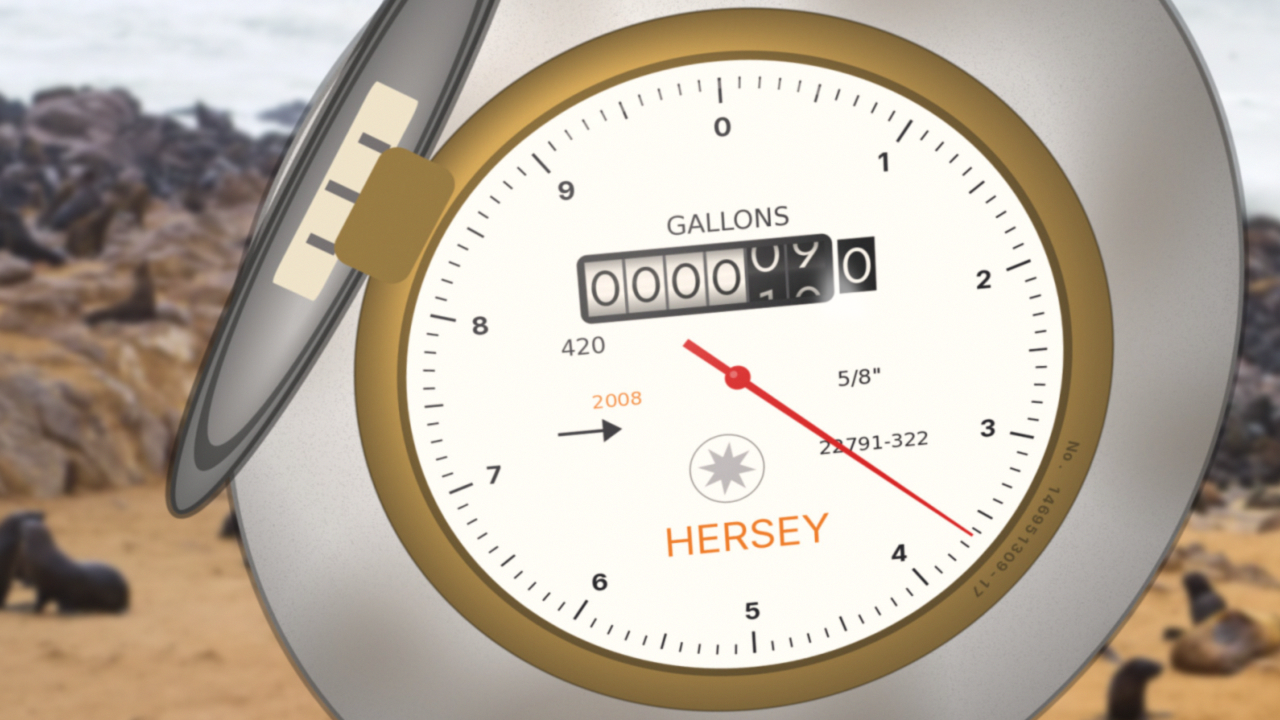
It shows 93.6 gal
